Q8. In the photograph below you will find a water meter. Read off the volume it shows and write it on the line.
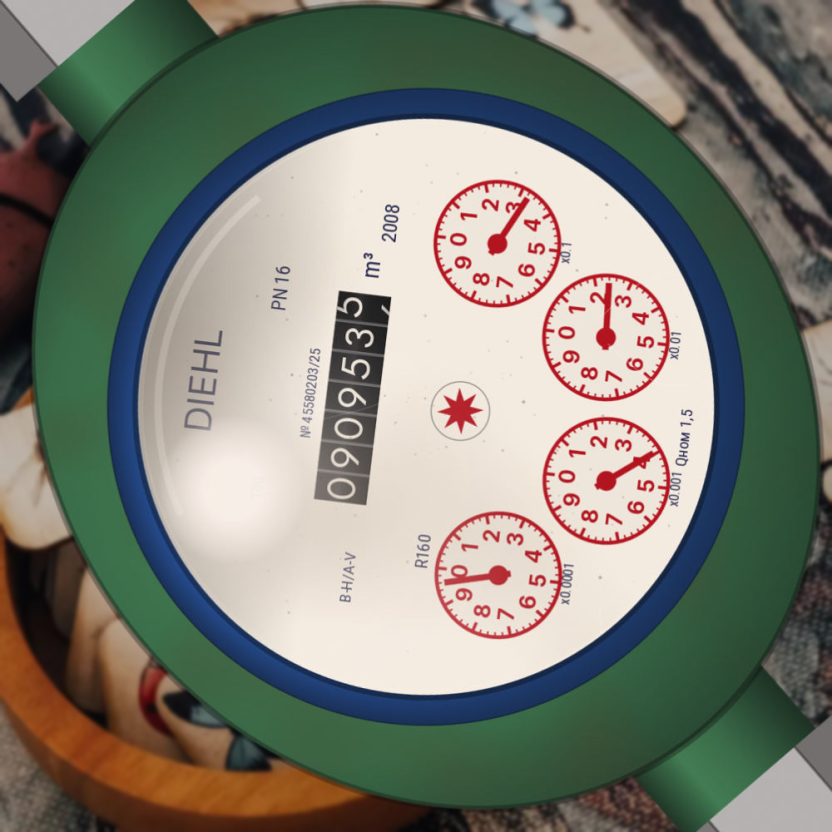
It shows 909535.3239 m³
